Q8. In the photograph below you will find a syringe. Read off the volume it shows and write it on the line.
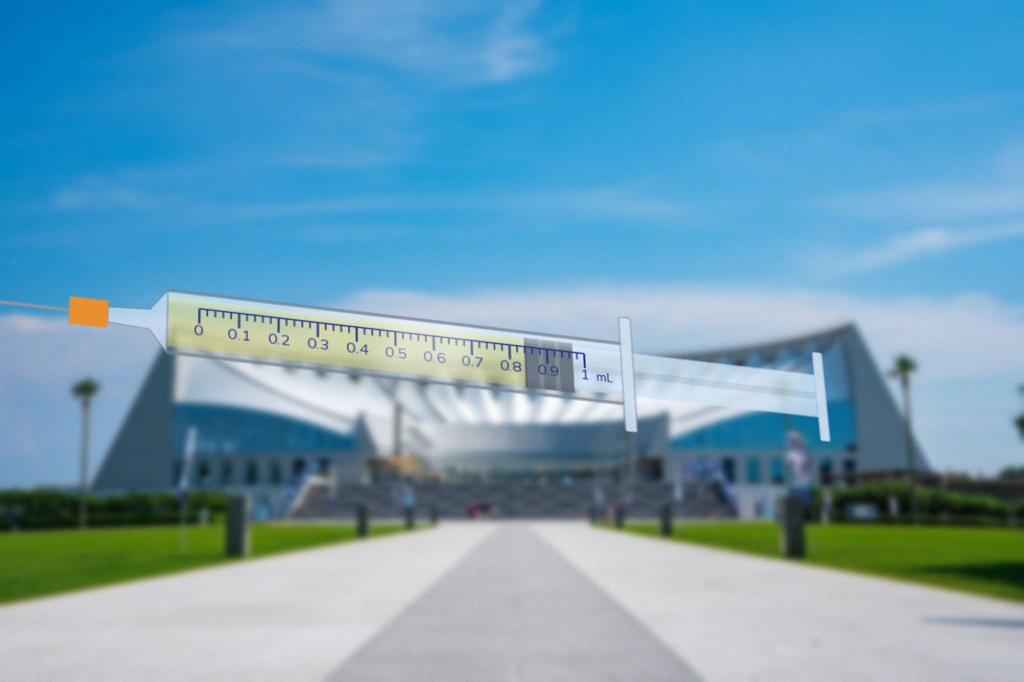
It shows 0.84 mL
